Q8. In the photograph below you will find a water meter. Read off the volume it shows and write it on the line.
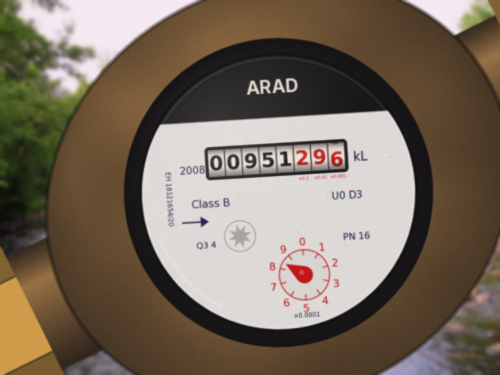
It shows 951.2958 kL
